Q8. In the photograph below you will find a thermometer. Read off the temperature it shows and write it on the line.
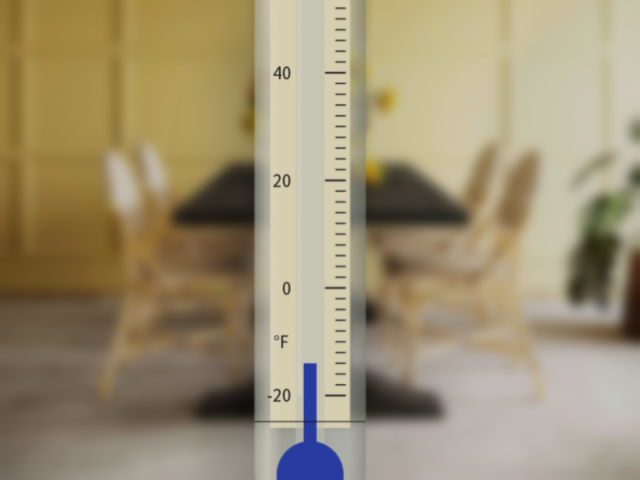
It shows -14 °F
